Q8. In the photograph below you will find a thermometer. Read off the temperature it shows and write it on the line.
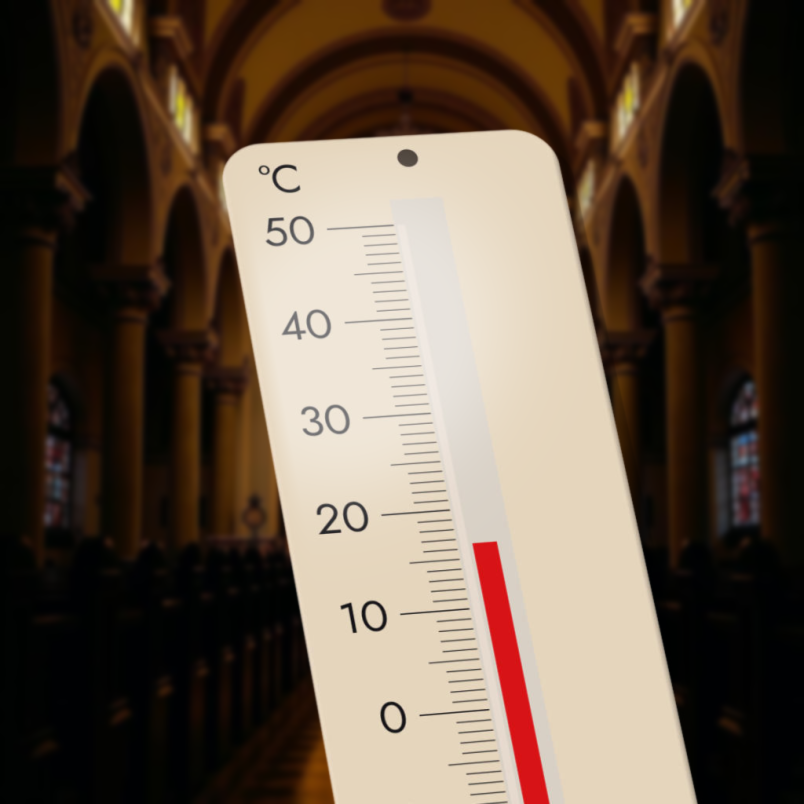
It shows 16.5 °C
